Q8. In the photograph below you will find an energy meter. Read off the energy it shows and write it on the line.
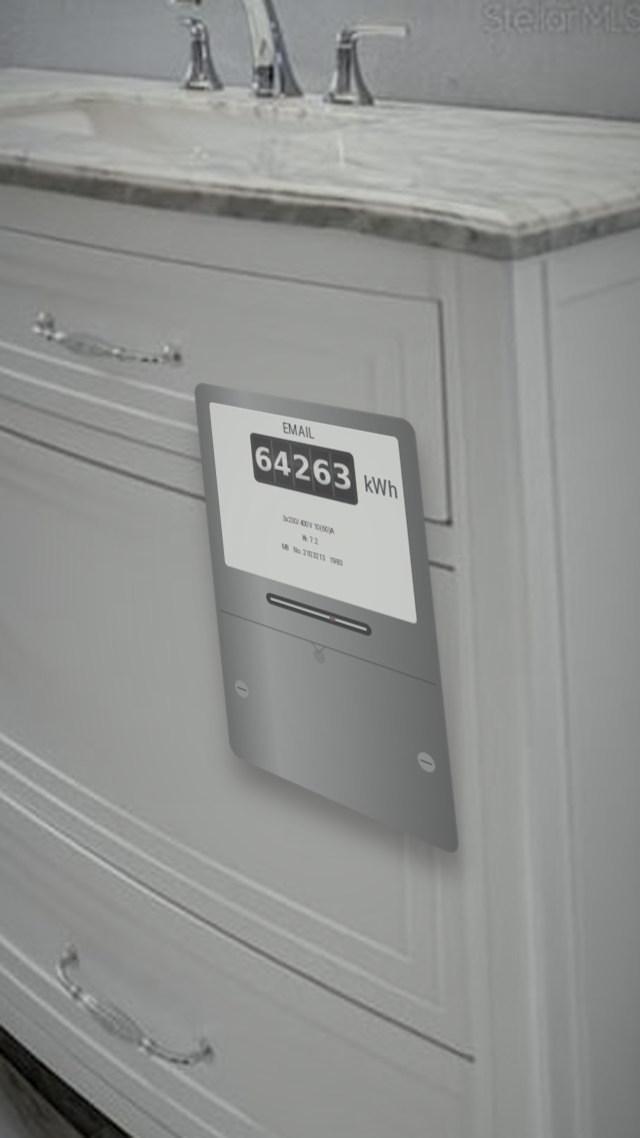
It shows 64263 kWh
